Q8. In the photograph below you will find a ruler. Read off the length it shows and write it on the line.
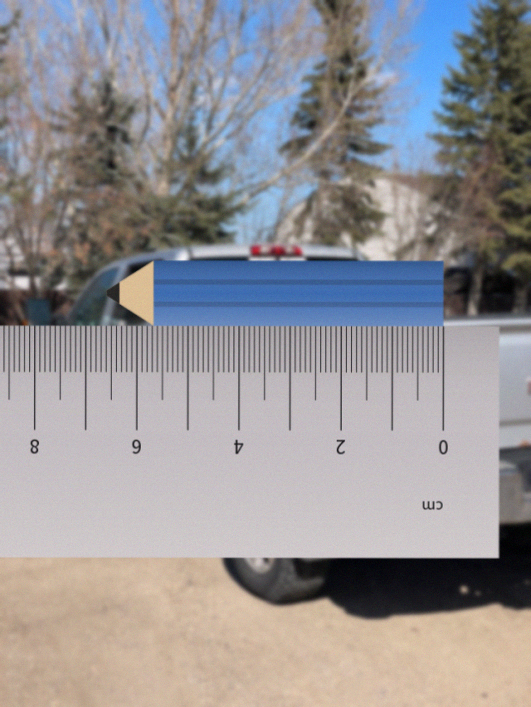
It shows 6.6 cm
